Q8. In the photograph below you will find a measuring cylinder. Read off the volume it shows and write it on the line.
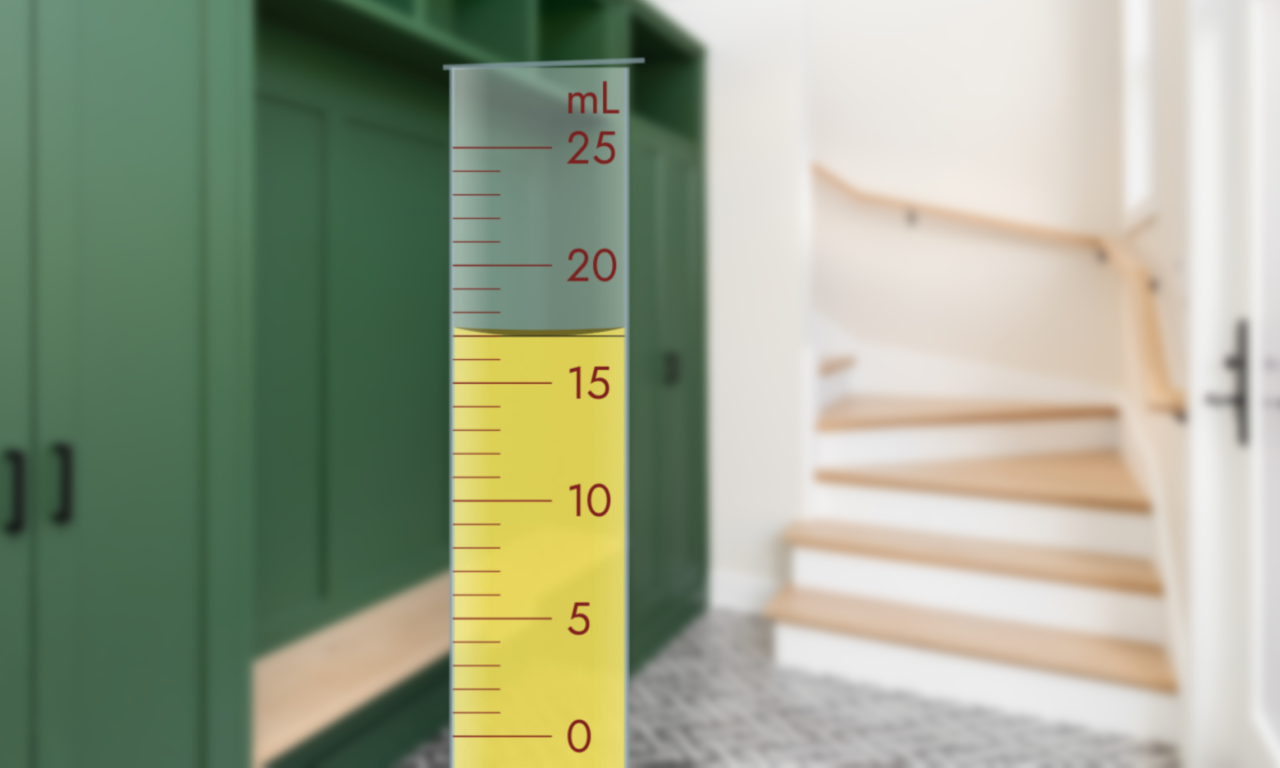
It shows 17 mL
